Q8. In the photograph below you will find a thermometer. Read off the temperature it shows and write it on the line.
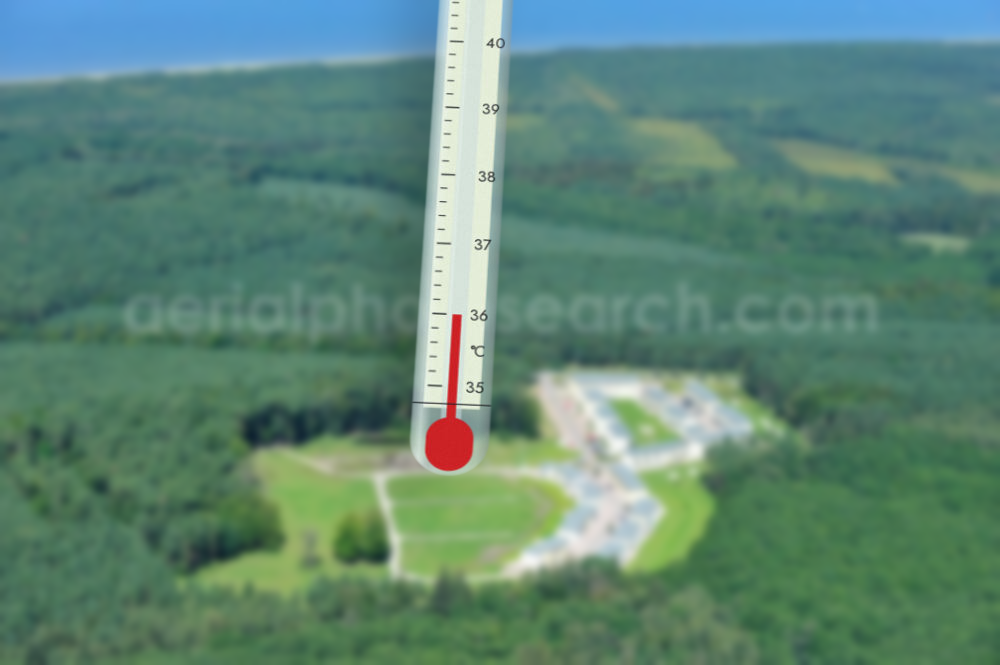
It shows 36 °C
